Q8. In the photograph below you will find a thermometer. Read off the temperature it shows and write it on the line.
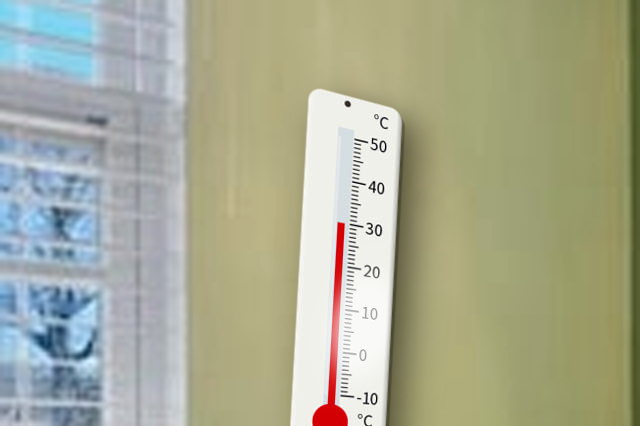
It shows 30 °C
